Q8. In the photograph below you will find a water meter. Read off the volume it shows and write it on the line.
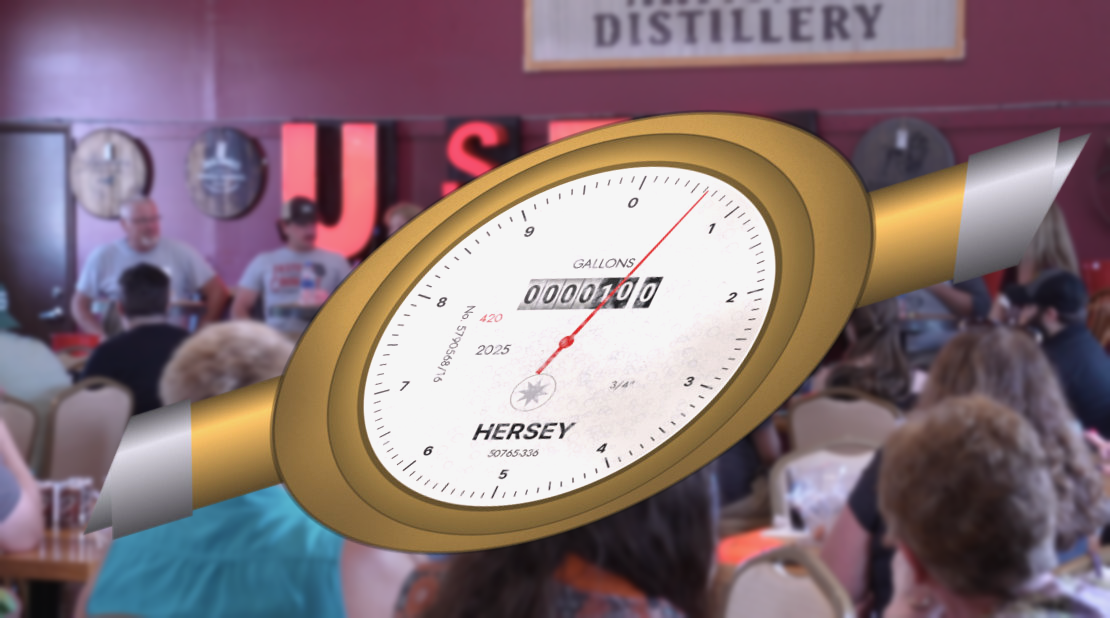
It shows 100.6 gal
